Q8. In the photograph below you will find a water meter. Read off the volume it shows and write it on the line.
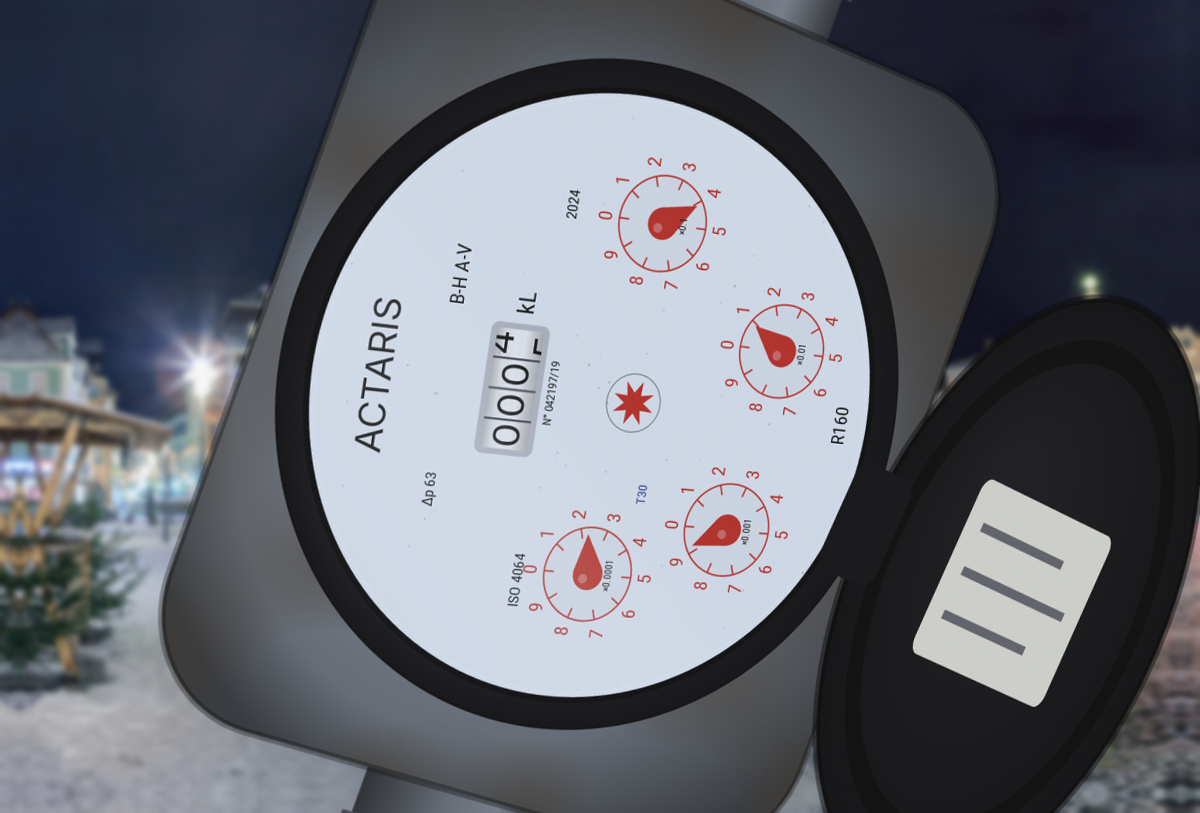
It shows 4.4092 kL
